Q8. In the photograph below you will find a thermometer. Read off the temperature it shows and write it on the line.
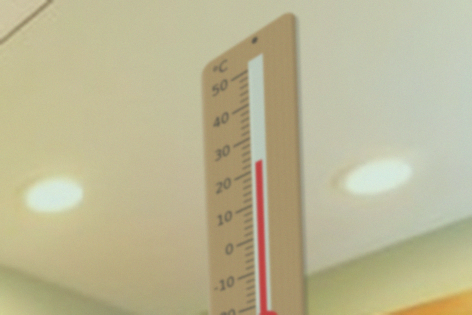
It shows 22 °C
